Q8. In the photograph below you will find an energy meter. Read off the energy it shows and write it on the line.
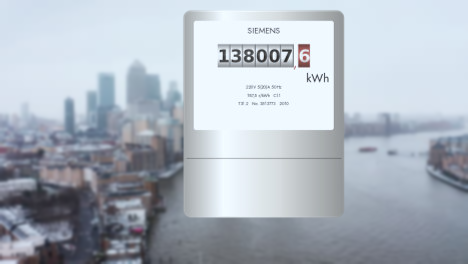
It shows 138007.6 kWh
